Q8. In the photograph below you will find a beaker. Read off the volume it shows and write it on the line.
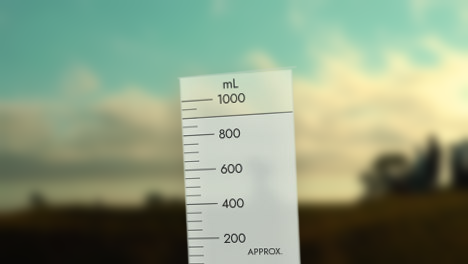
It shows 900 mL
